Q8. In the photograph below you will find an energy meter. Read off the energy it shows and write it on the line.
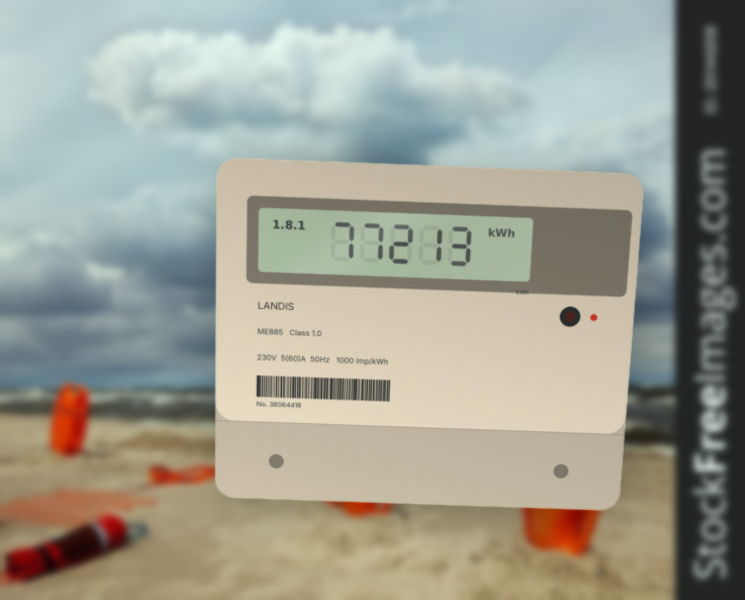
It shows 77213 kWh
